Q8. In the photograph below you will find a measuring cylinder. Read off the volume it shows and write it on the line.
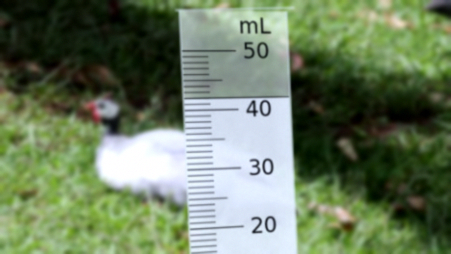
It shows 42 mL
